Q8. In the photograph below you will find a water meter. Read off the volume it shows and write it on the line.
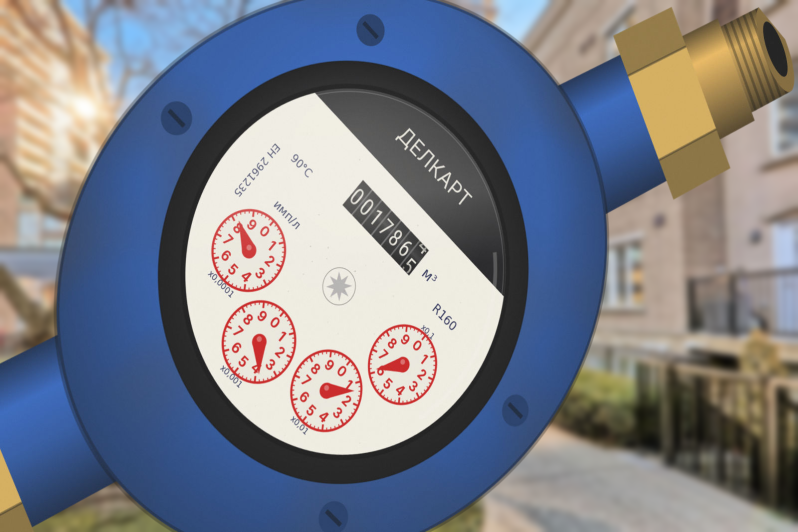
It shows 17864.6138 m³
